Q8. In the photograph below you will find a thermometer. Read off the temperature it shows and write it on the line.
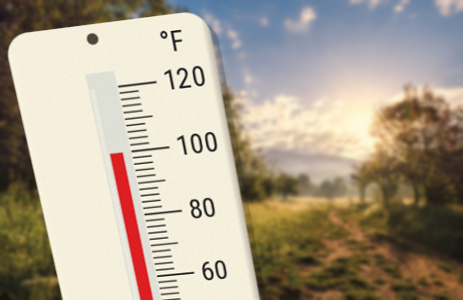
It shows 100 °F
